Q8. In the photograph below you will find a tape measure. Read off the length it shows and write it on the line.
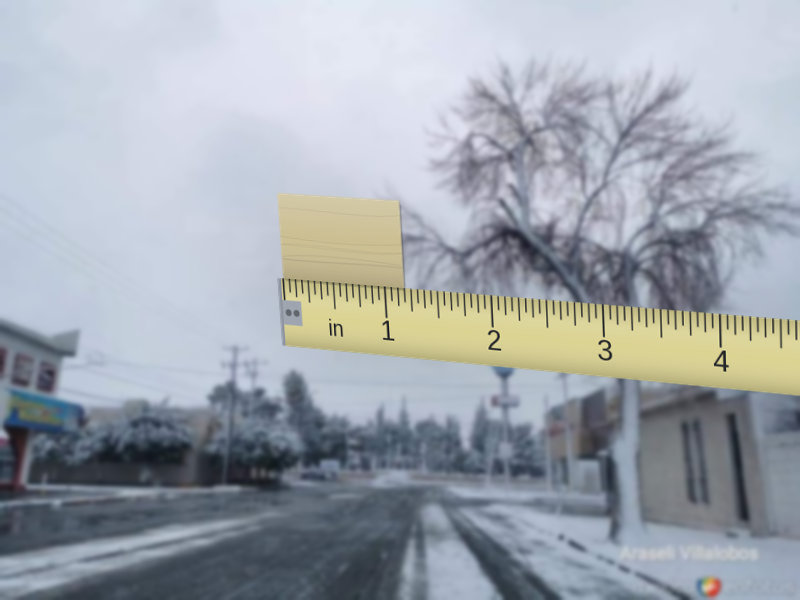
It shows 1.1875 in
